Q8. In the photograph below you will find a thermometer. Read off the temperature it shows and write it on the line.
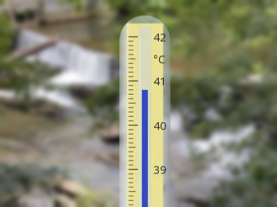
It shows 40.8 °C
